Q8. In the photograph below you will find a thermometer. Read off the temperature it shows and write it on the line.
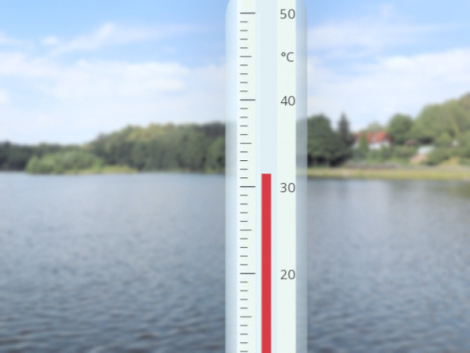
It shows 31.5 °C
